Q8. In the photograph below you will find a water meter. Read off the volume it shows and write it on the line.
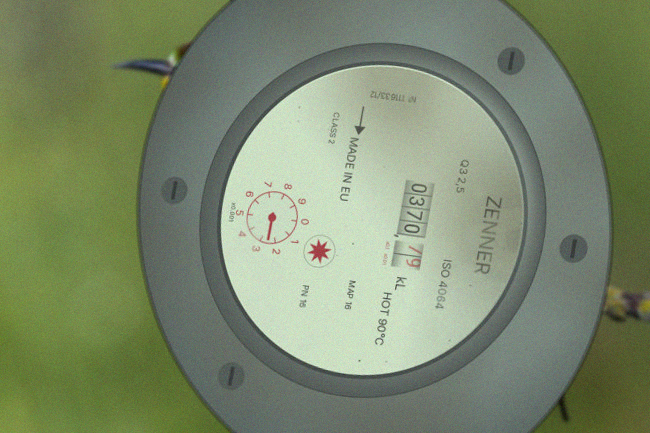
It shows 370.792 kL
